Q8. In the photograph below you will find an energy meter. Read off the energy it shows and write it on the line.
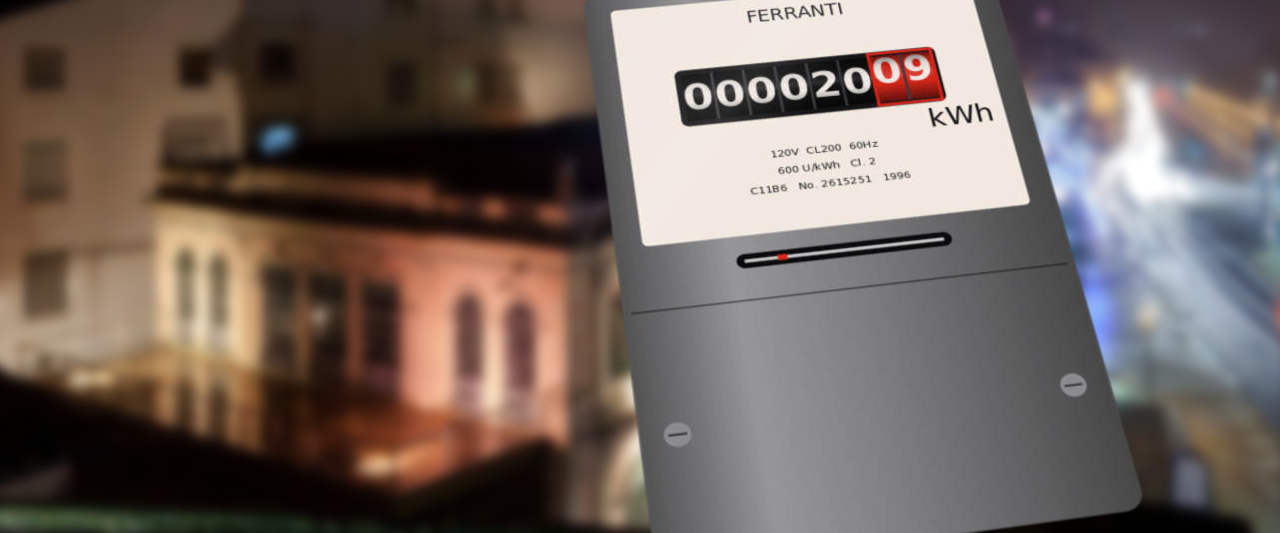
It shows 20.09 kWh
